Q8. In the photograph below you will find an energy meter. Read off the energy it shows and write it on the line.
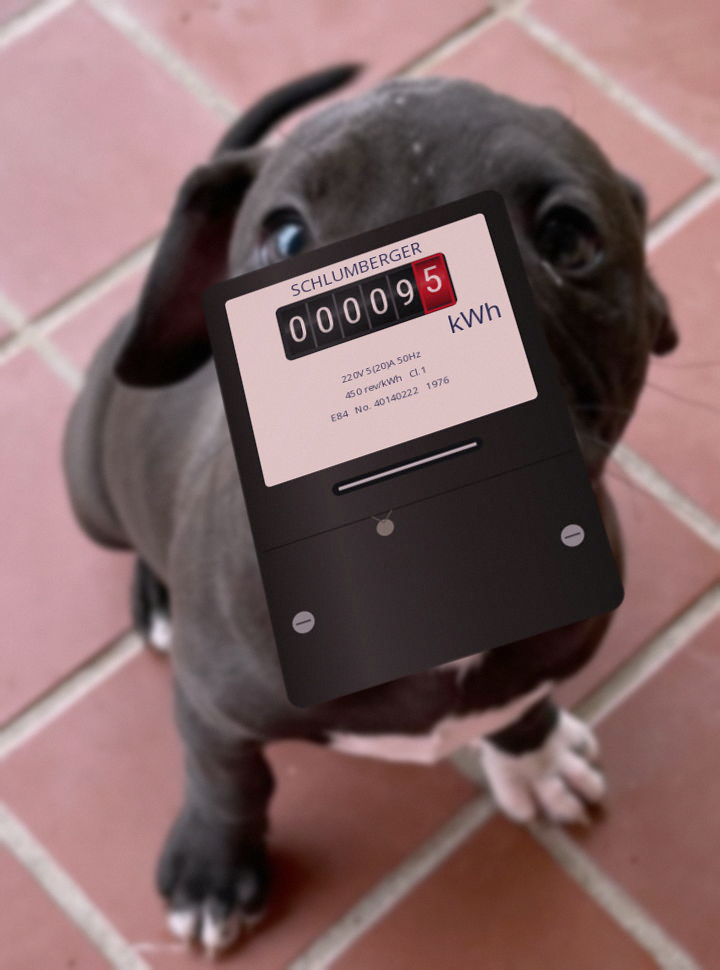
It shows 9.5 kWh
